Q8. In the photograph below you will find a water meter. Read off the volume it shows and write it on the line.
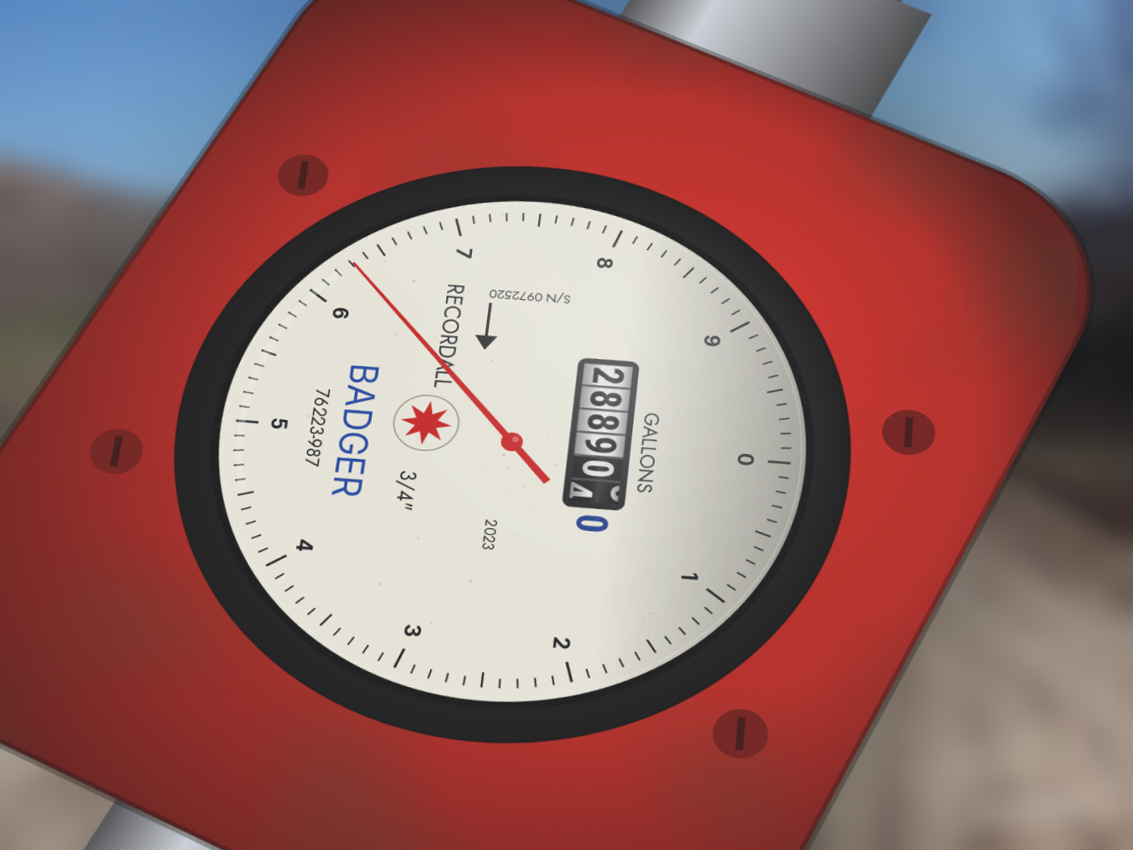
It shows 2889036.3 gal
